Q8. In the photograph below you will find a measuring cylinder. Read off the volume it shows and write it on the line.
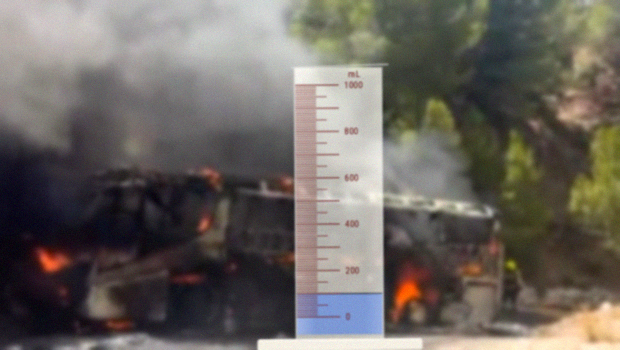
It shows 100 mL
